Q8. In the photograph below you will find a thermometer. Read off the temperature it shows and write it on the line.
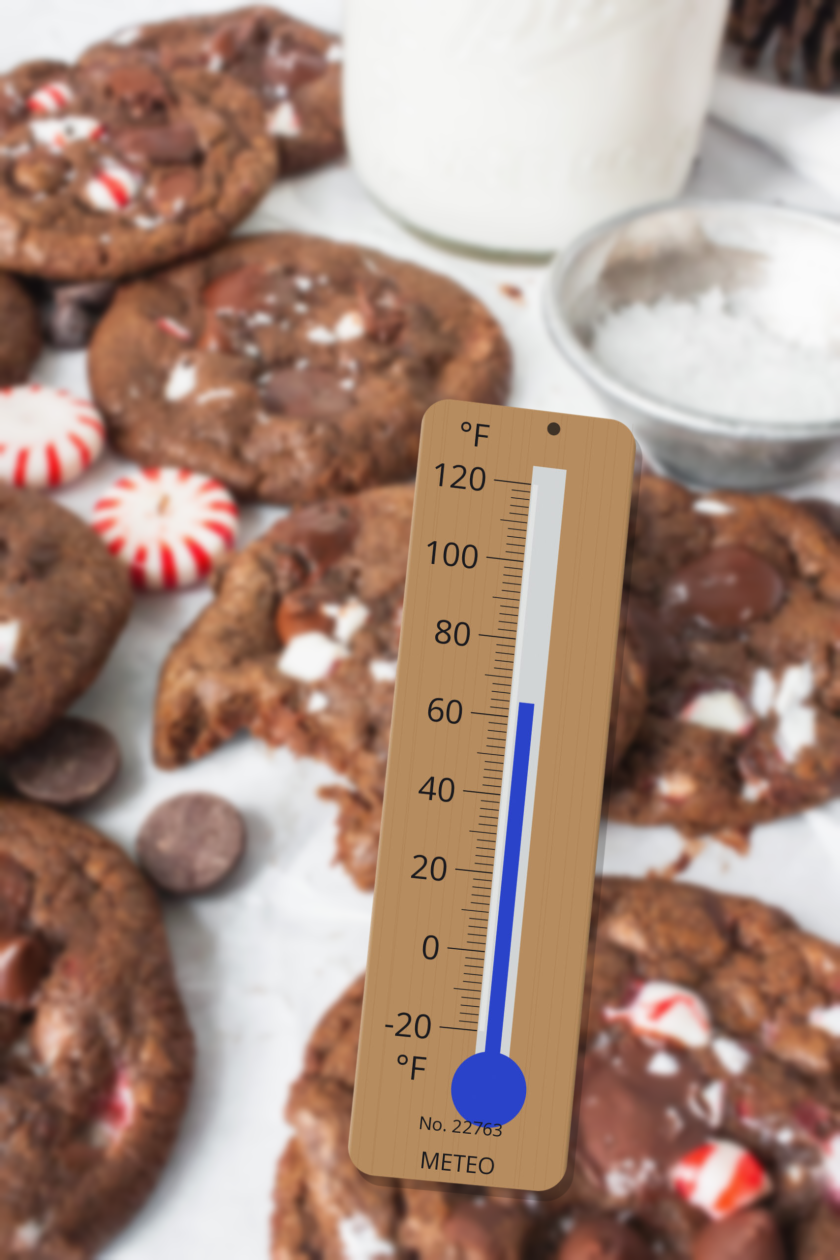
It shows 64 °F
